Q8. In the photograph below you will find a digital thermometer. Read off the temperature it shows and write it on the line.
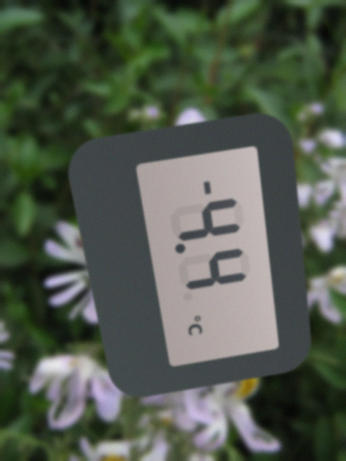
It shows -4.4 °C
